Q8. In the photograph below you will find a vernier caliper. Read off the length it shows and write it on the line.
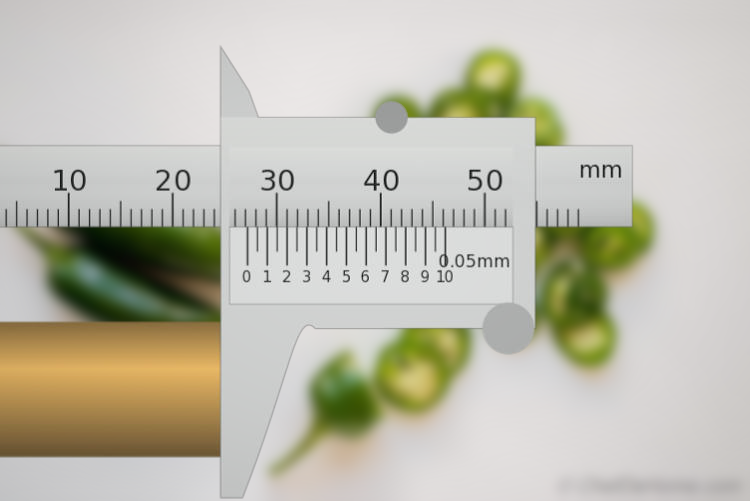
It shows 27.2 mm
